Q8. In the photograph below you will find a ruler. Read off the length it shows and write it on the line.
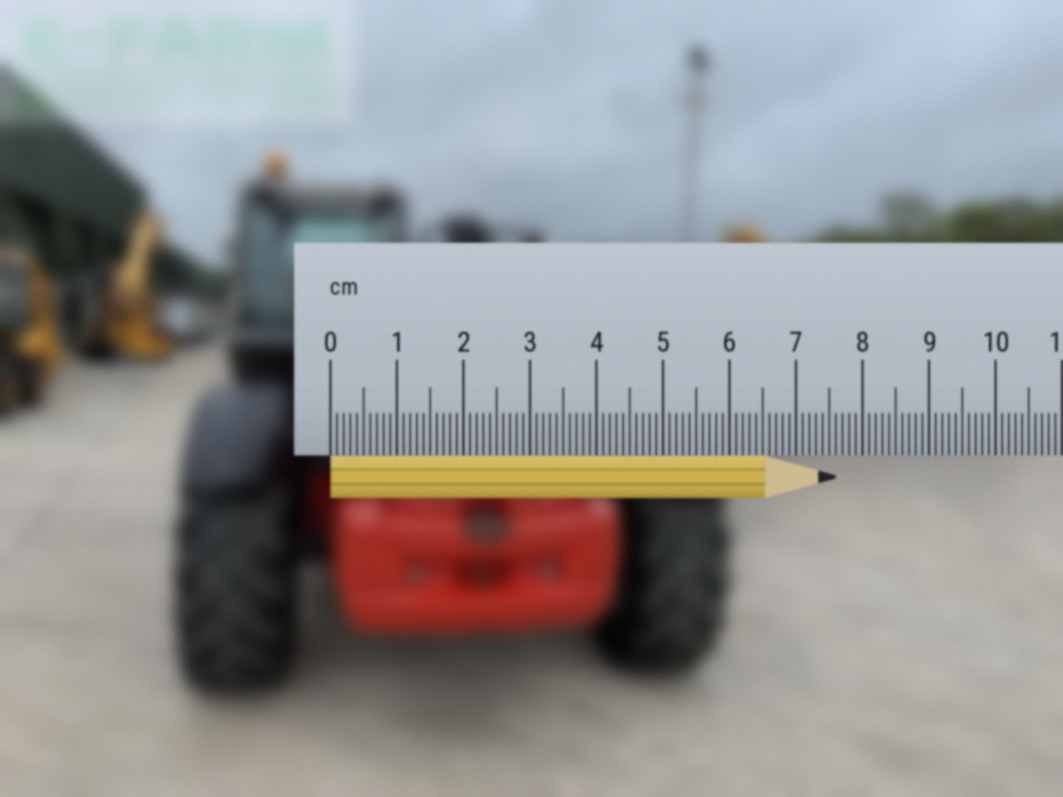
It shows 7.6 cm
